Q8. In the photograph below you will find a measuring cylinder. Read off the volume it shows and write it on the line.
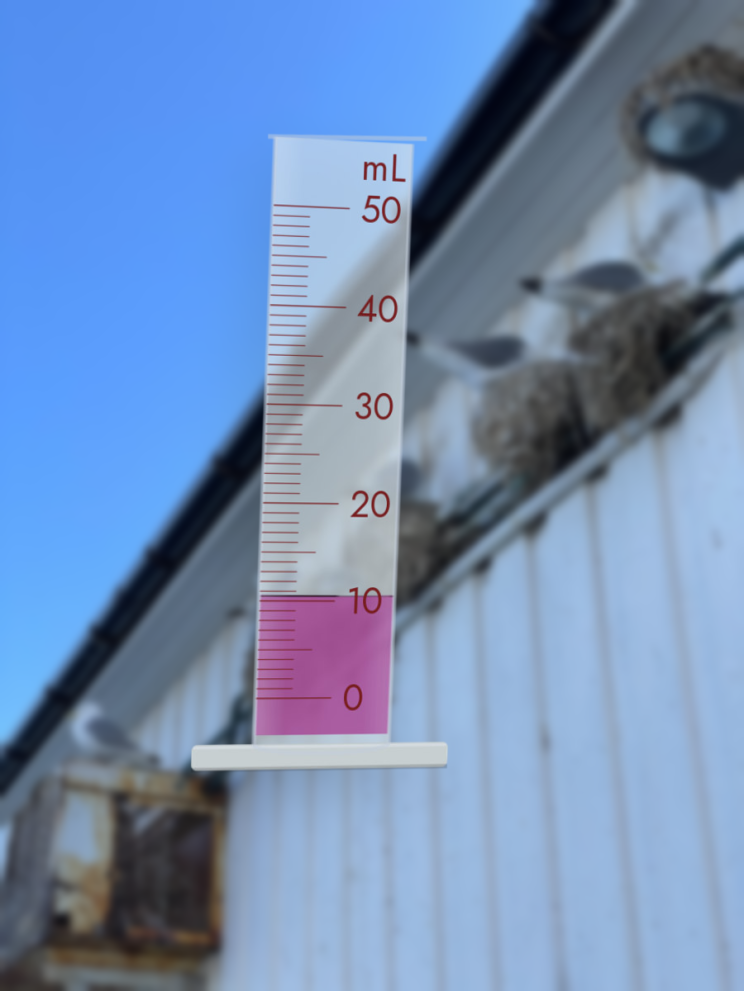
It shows 10.5 mL
